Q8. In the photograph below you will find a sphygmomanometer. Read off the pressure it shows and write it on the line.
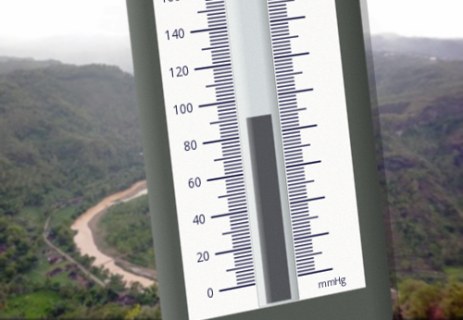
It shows 90 mmHg
